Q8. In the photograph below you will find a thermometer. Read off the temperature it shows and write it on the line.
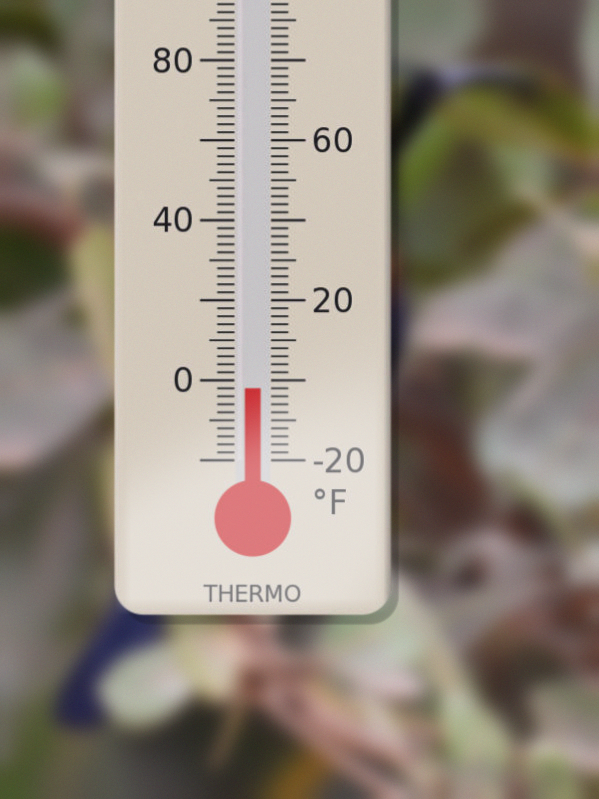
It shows -2 °F
